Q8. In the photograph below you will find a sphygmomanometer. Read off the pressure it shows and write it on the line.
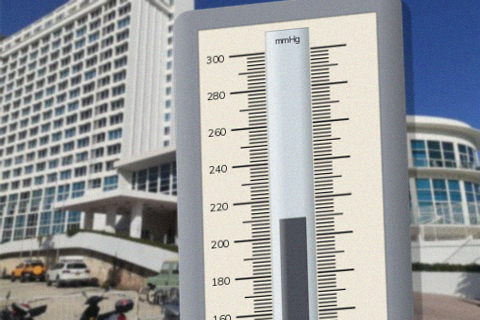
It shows 210 mmHg
